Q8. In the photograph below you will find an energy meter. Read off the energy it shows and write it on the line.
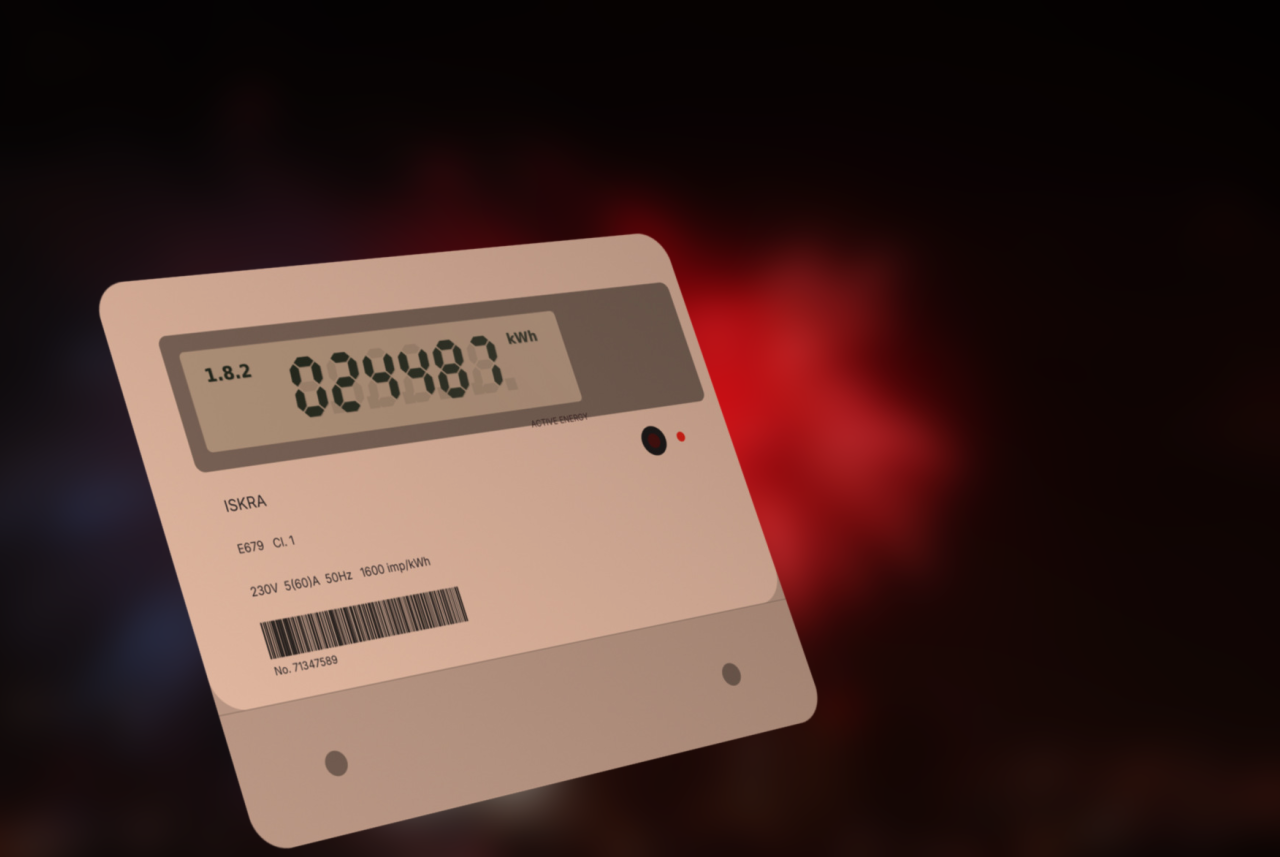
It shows 24487 kWh
